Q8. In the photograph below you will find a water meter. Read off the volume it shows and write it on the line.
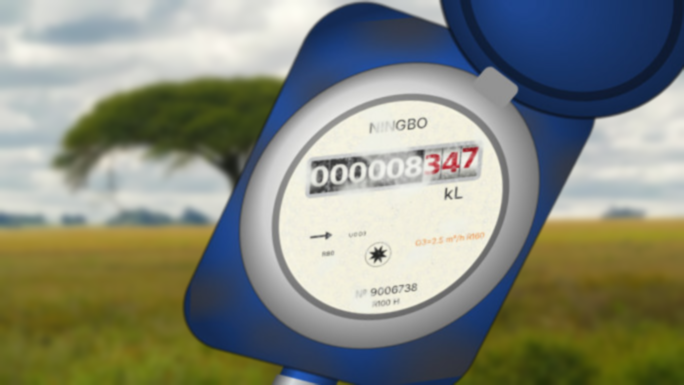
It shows 8.347 kL
